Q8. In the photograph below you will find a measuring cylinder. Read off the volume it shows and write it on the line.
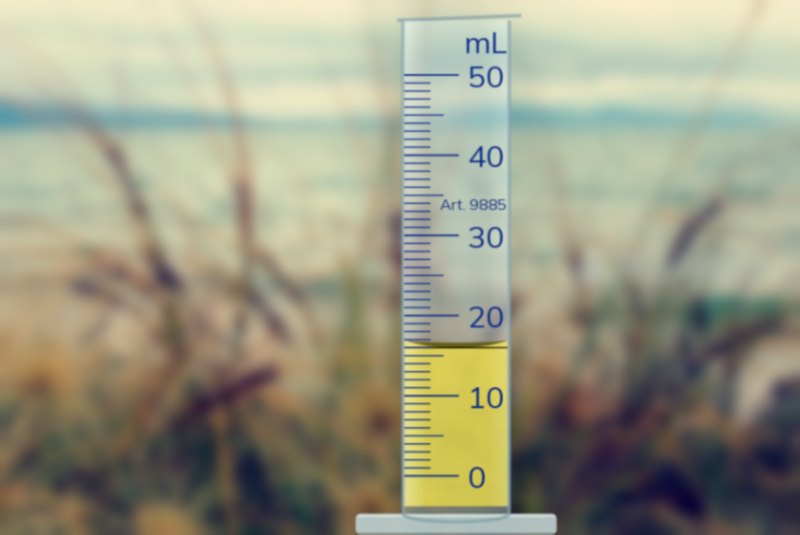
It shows 16 mL
